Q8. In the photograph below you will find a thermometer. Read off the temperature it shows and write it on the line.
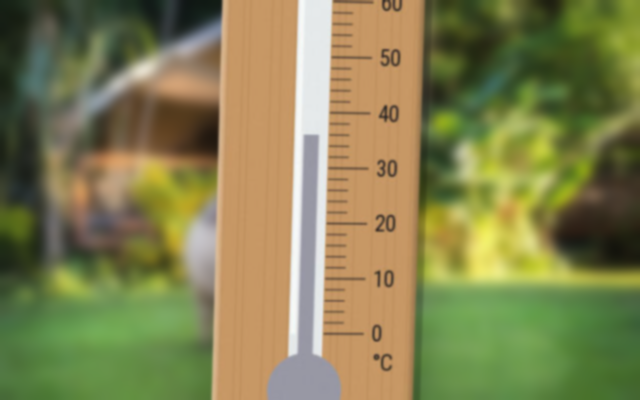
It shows 36 °C
